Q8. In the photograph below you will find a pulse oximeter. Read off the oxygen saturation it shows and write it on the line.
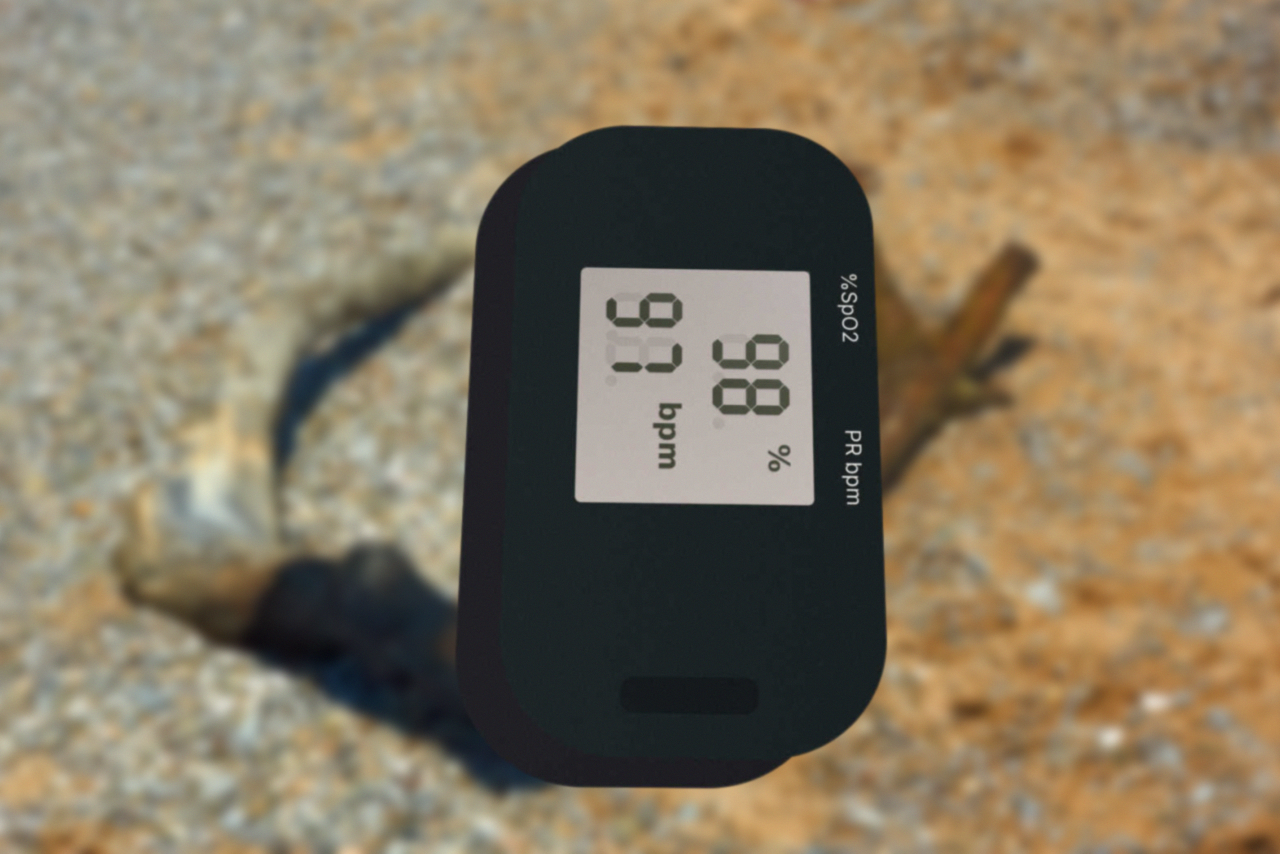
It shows 98 %
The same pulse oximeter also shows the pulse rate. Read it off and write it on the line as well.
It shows 97 bpm
